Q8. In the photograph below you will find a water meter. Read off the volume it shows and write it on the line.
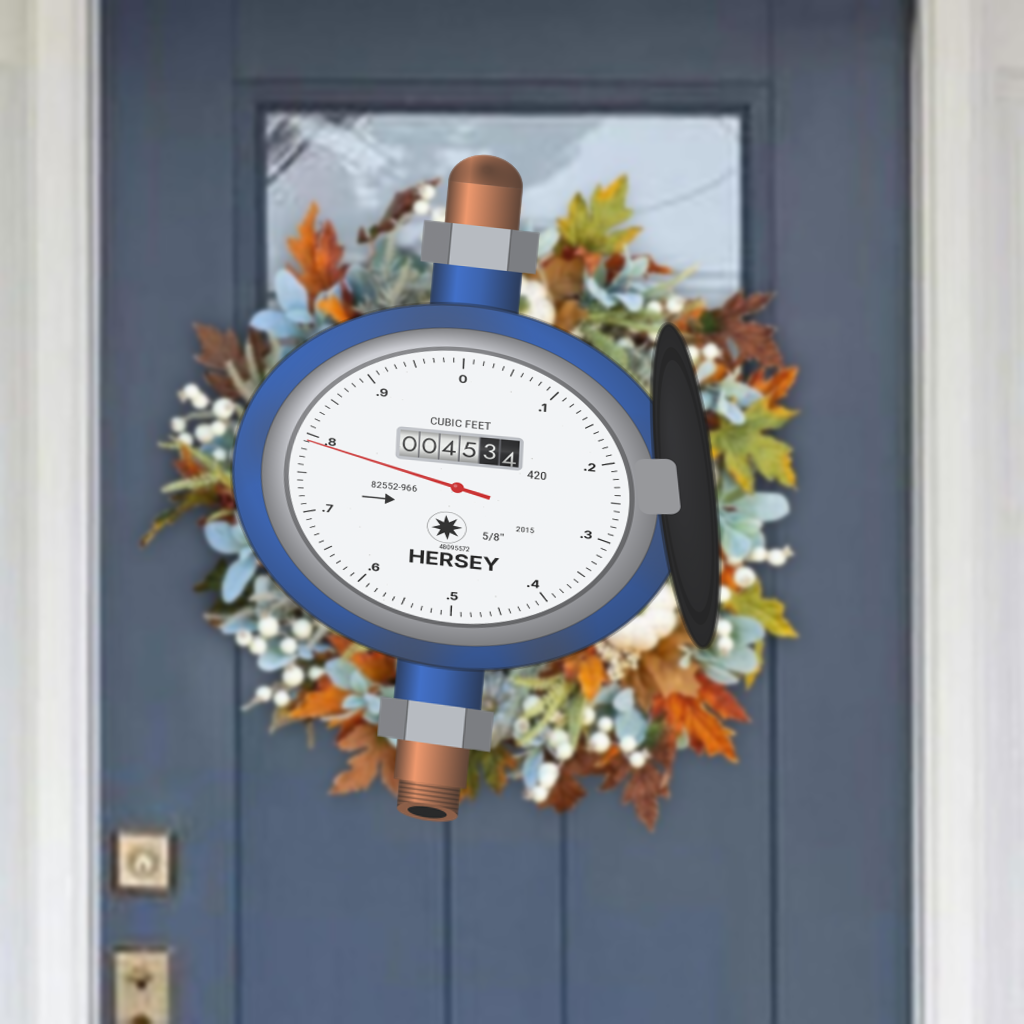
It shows 4533.79 ft³
